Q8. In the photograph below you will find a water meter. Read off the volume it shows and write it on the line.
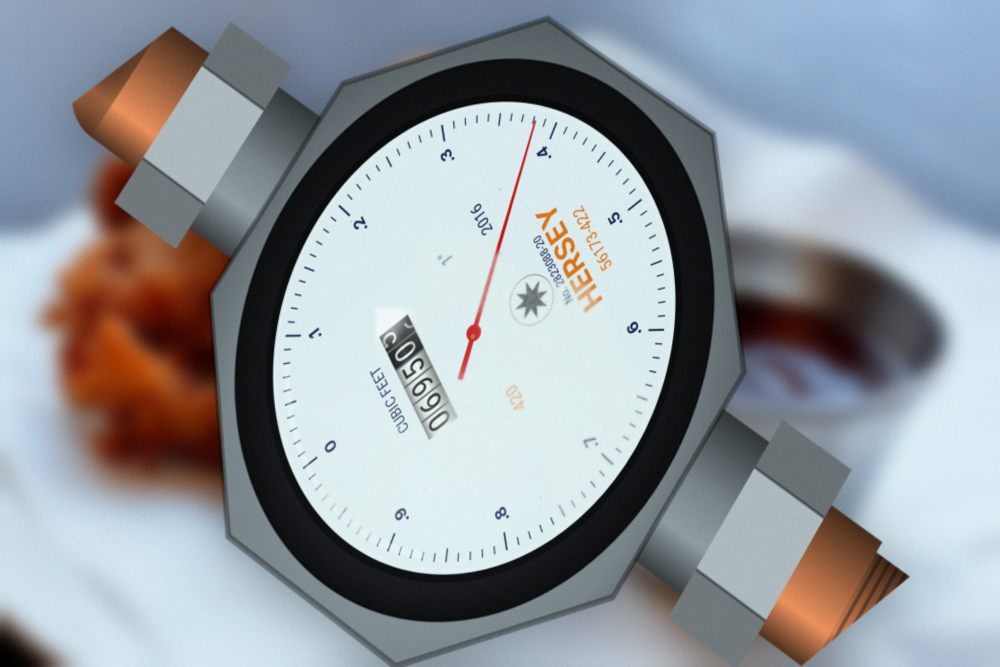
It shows 69505.38 ft³
